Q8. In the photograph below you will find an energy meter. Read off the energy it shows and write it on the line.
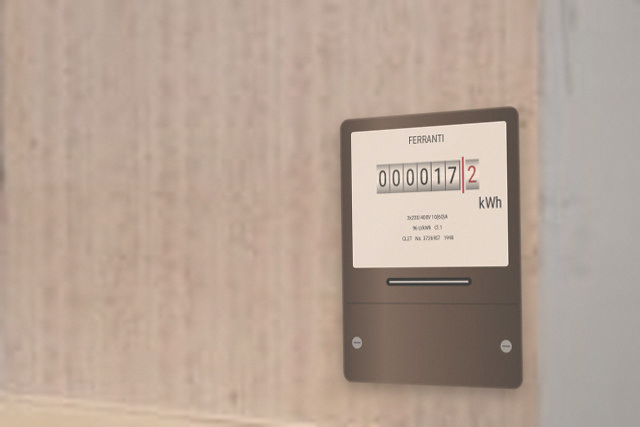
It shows 17.2 kWh
